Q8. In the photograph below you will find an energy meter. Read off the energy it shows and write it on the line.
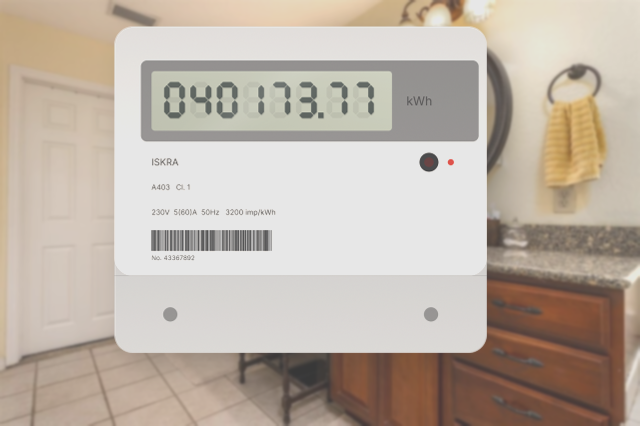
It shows 40173.77 kWh
